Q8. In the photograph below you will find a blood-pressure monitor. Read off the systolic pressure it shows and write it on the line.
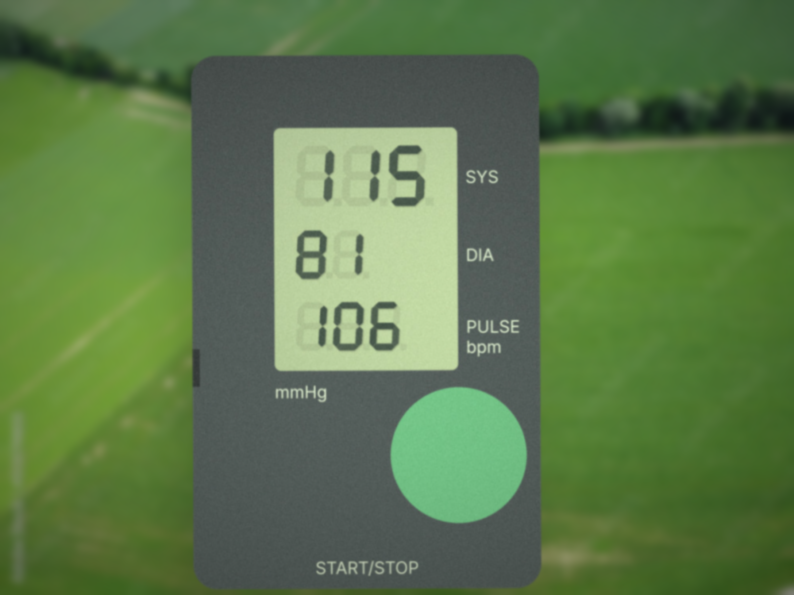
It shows 115 mmHg
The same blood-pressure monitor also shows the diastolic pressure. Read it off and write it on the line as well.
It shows 81 mmHg
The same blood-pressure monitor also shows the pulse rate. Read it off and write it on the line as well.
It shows 106 bpm
